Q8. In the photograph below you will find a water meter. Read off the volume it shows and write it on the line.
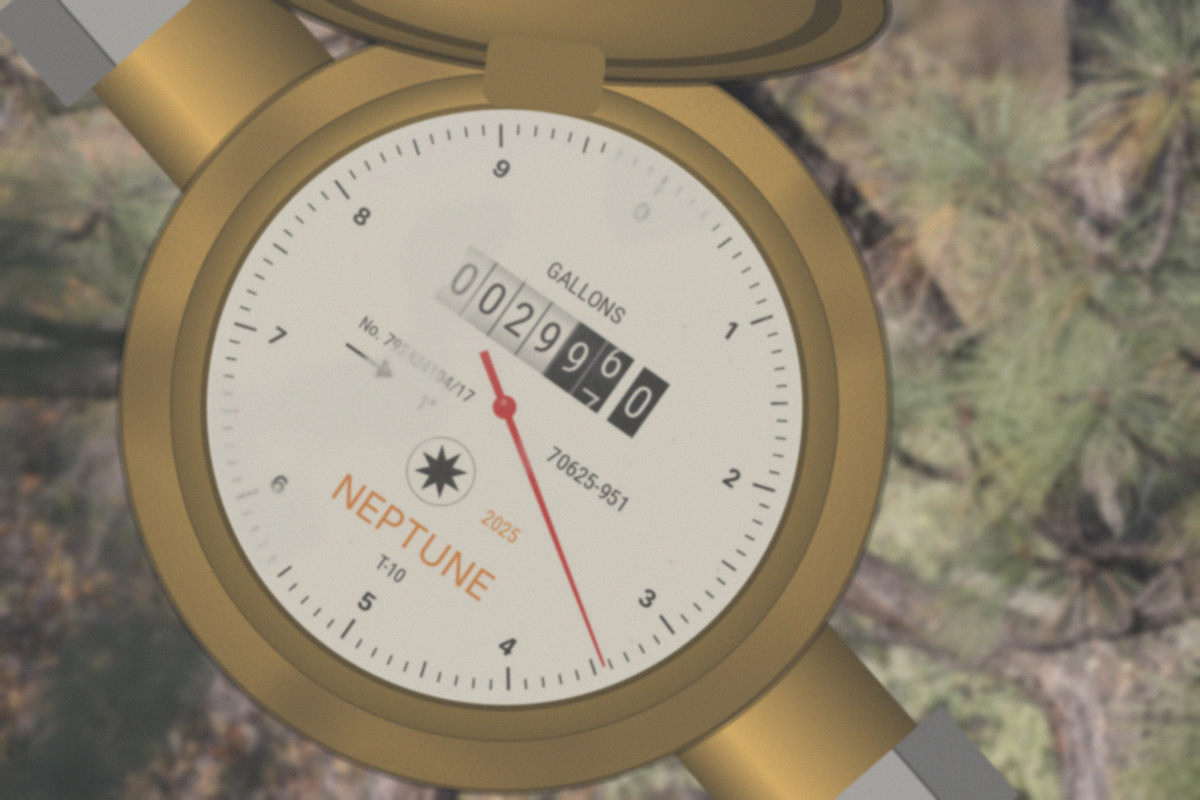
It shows 29963.4 gal
